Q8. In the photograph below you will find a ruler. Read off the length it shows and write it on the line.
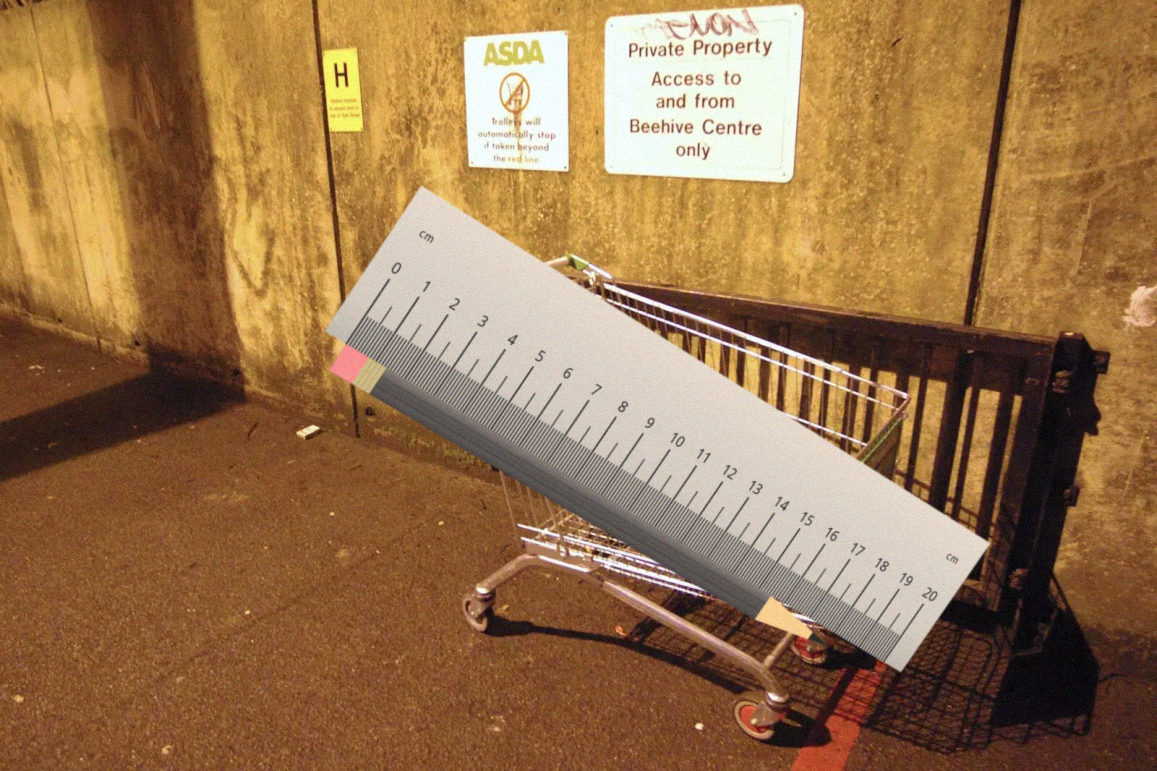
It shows 18 cm
